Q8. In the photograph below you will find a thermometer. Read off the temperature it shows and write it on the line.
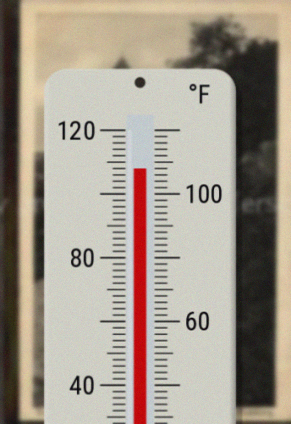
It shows 108 °F
